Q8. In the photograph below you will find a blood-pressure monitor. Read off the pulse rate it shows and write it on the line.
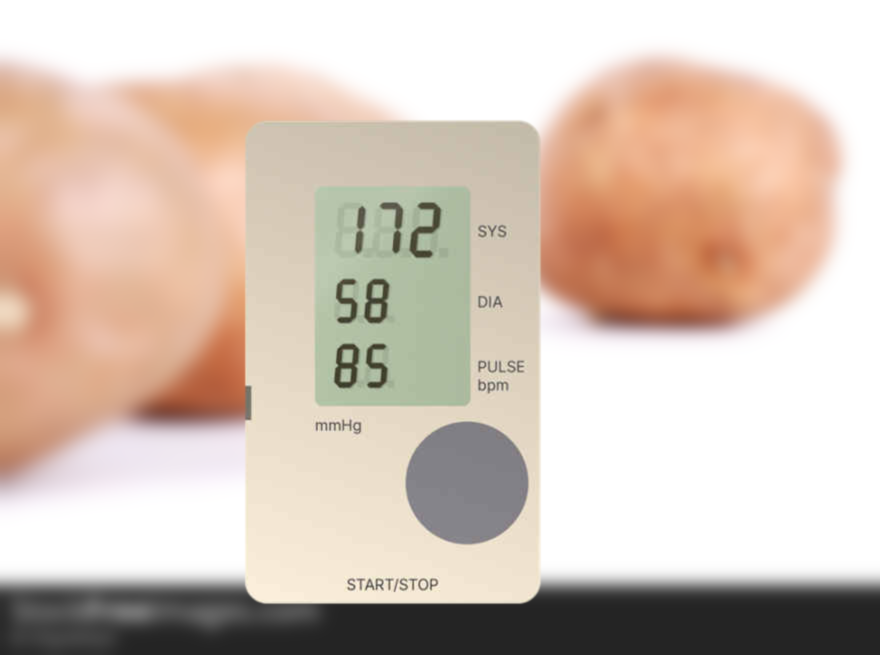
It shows 85 bpm
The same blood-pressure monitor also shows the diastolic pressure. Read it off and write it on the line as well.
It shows 58 mmHg
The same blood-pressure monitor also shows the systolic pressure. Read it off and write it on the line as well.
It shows 172 mmHg
